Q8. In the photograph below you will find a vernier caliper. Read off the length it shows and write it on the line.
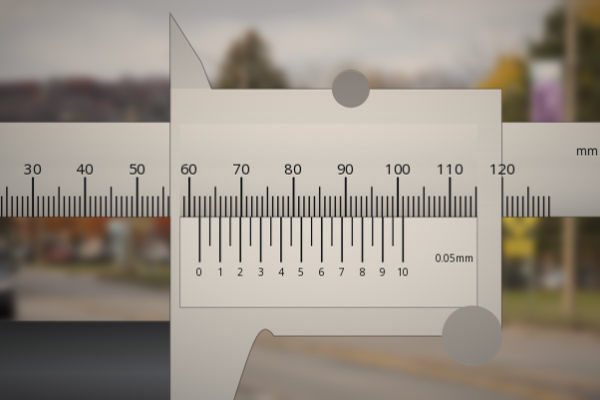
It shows 62.0 mm
